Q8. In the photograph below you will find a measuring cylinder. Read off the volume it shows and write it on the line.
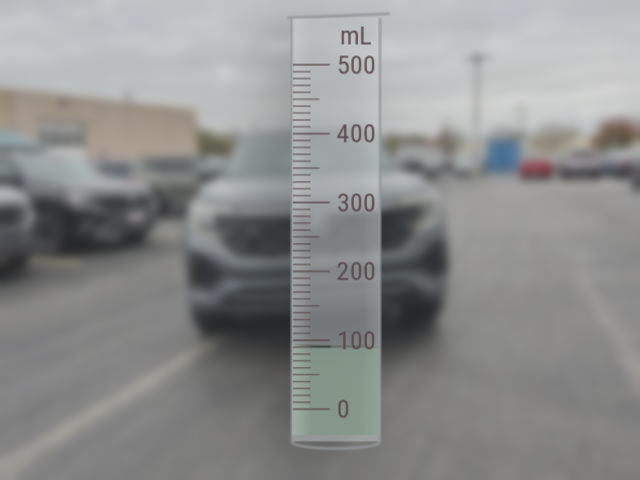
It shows 90 mL
